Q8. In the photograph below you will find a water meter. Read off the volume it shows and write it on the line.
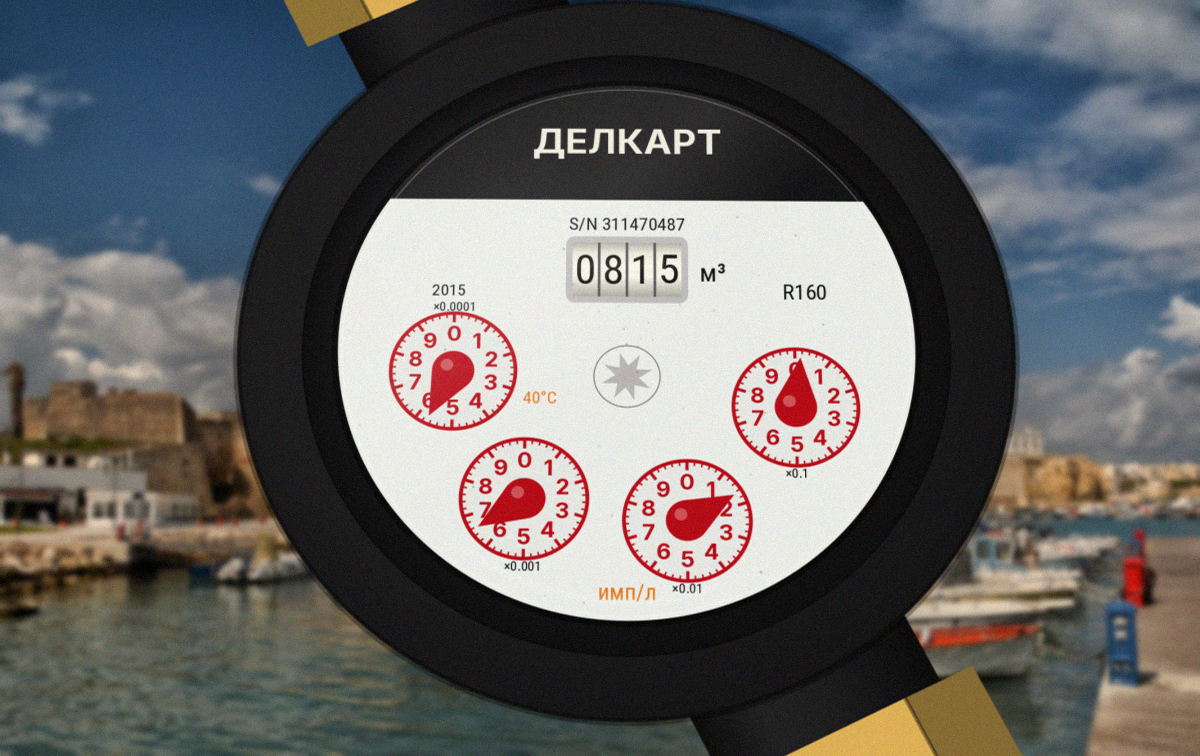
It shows 815.0165 m³
